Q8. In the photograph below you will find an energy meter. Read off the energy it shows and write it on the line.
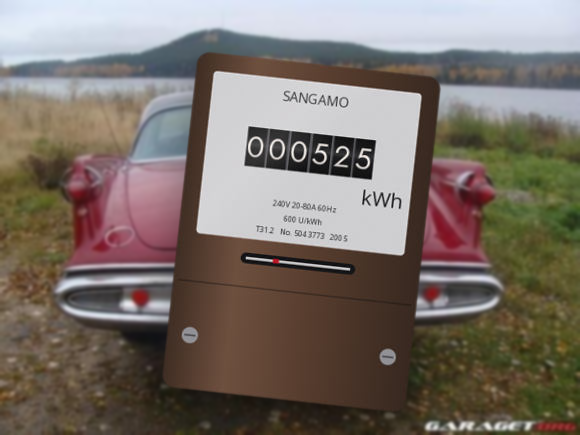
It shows 525 kWh
